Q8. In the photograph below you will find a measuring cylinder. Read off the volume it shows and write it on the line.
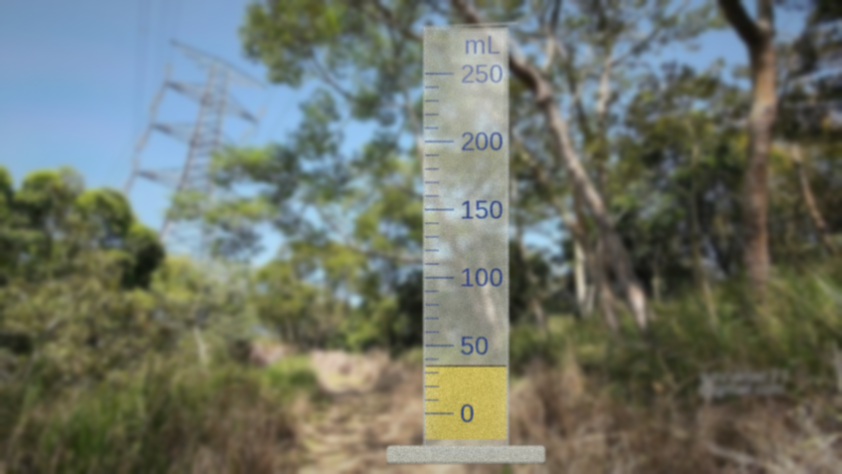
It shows 35 mL
